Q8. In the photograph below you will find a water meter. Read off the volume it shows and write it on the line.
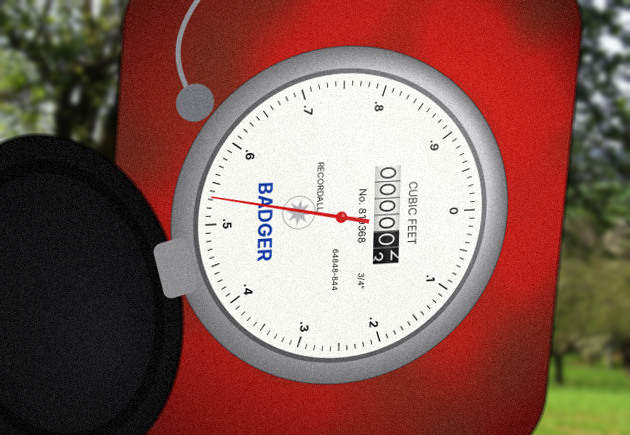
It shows 2.53 ft³
